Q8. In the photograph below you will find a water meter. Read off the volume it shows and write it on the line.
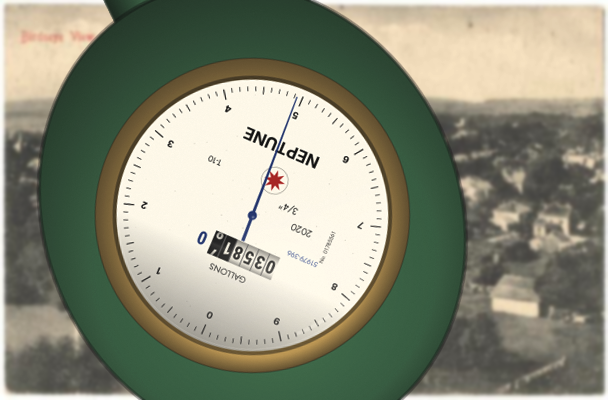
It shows 358174.9 gal
